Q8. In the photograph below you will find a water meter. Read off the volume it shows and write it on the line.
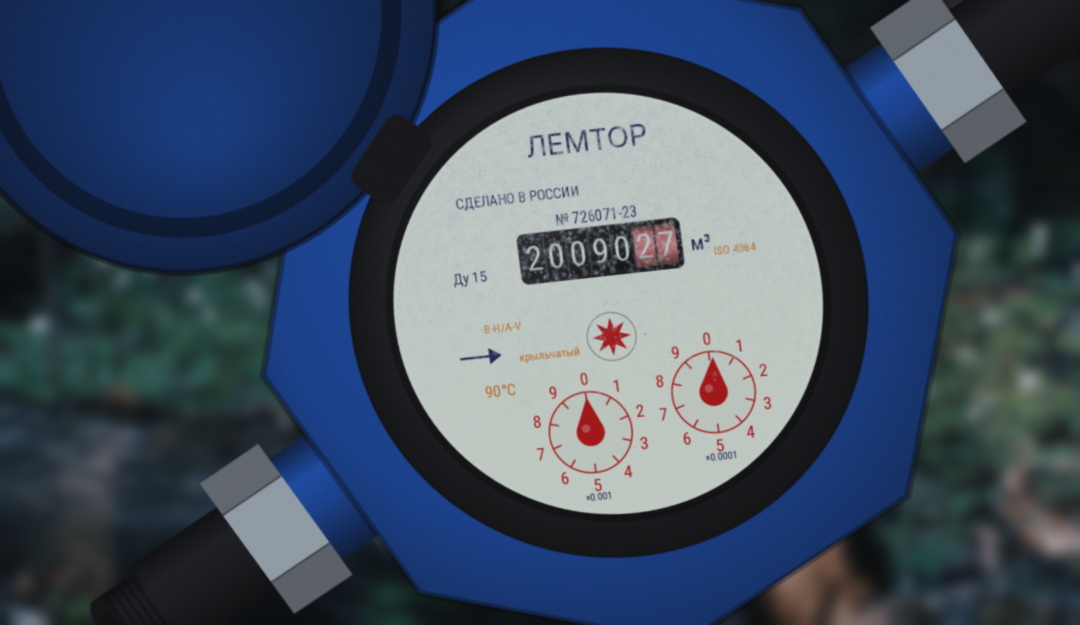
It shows 20090.2700 m³
